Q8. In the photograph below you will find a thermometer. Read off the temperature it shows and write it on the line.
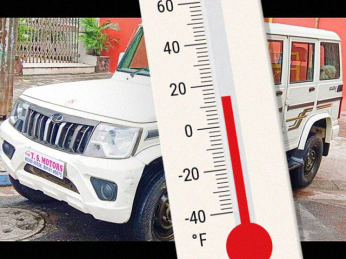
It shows 14 °F
